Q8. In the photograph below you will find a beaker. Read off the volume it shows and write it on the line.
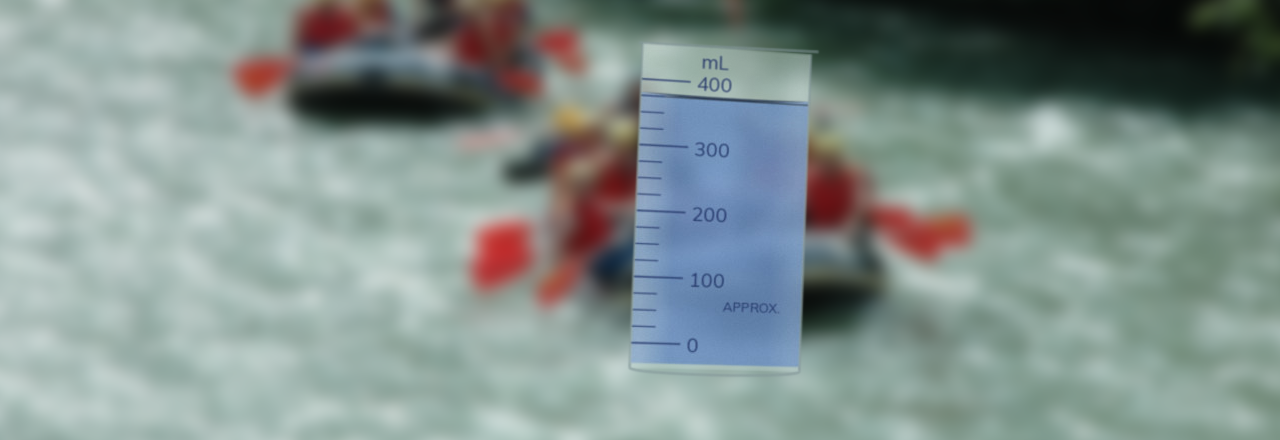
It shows 375 mL
